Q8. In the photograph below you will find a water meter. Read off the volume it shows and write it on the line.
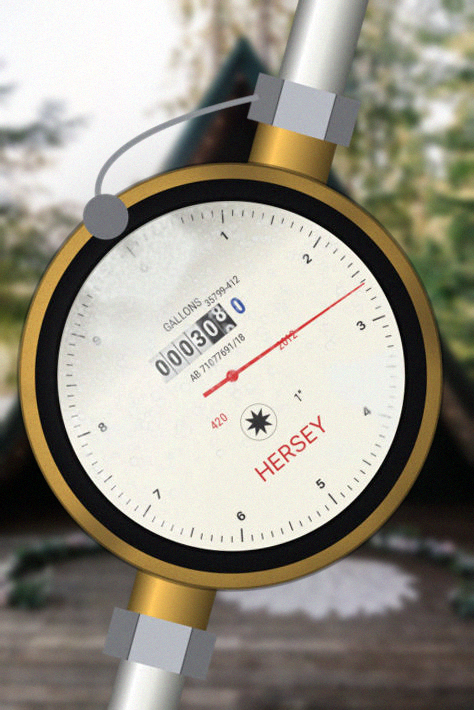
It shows 3082.6 gal
